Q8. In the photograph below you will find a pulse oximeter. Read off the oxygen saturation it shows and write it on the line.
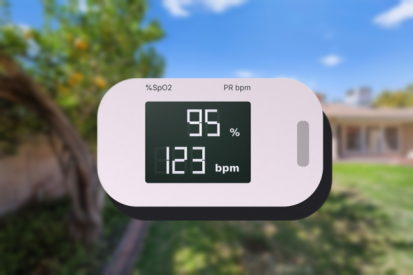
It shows 95 %
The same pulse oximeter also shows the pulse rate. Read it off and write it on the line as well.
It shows 123 bpm
